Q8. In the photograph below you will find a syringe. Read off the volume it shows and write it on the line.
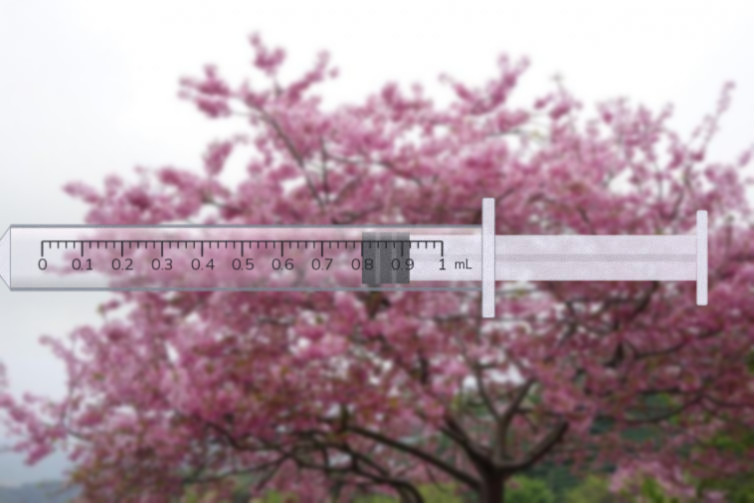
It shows 0.8 mL
